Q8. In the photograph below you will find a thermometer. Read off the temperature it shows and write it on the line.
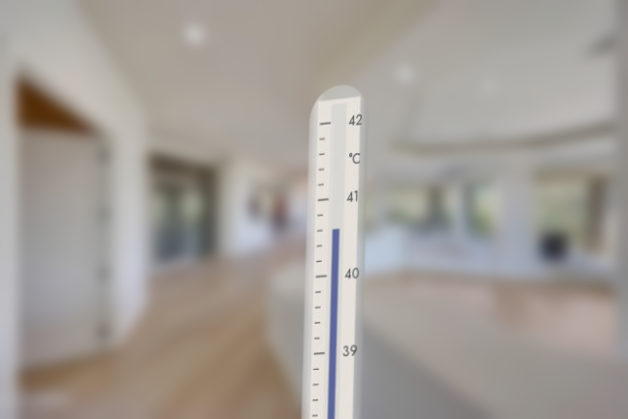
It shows 40.6 °C
